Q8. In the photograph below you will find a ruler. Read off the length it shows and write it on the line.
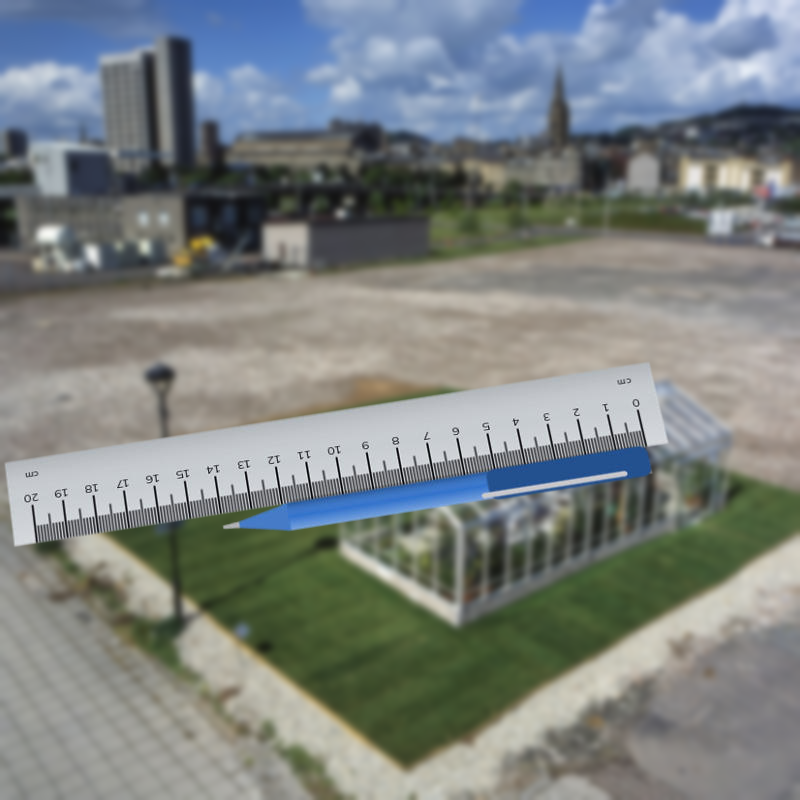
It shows 14 cm
